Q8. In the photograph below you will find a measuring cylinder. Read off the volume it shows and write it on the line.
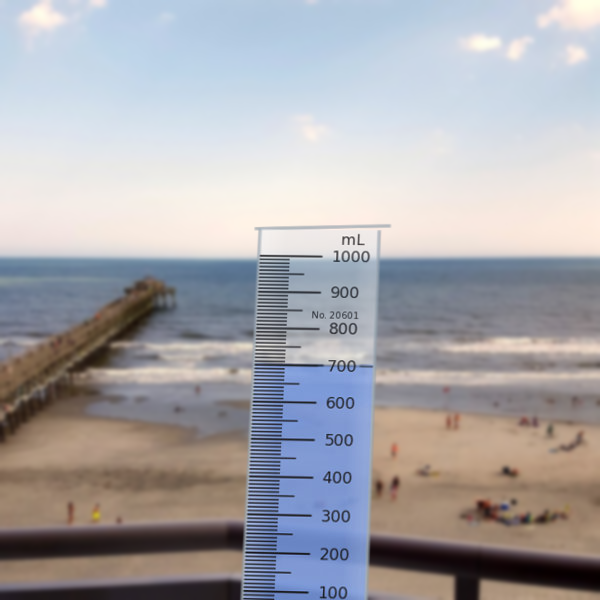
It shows 700 mL
